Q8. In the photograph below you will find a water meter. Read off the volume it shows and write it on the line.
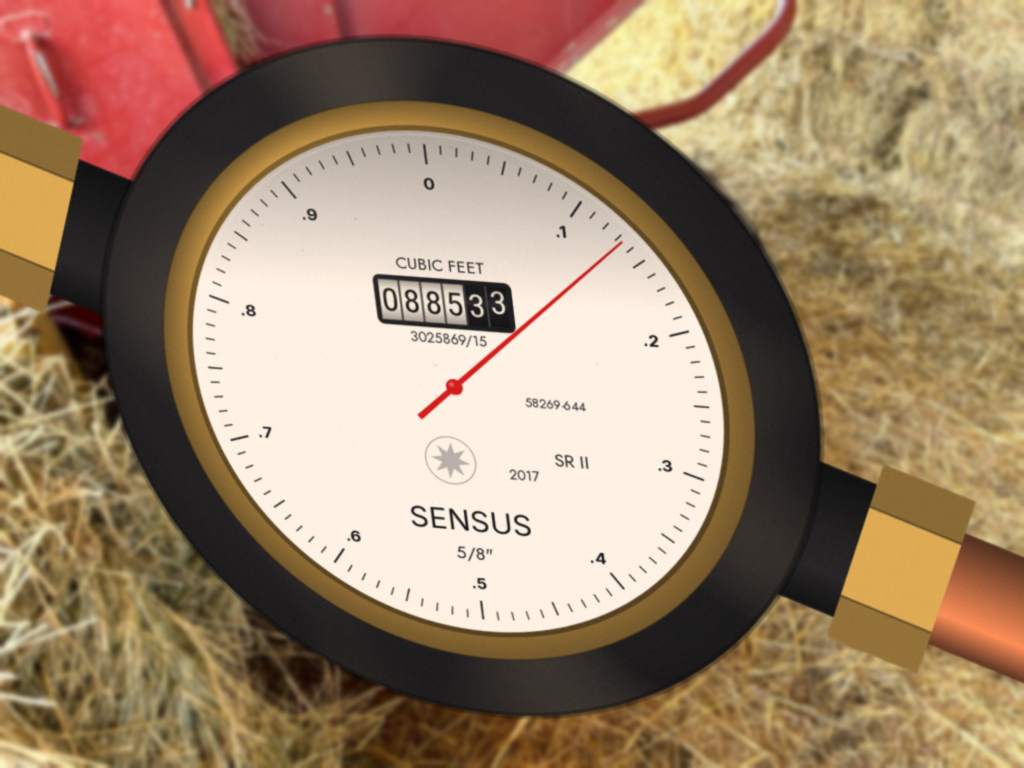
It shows 88533.13 ft³
